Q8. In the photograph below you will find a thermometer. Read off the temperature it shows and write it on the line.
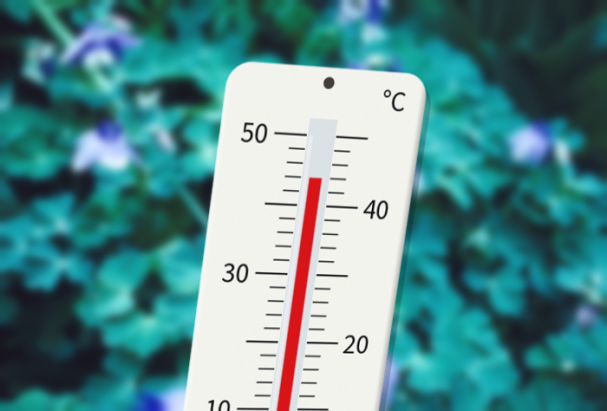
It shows 44 °C
